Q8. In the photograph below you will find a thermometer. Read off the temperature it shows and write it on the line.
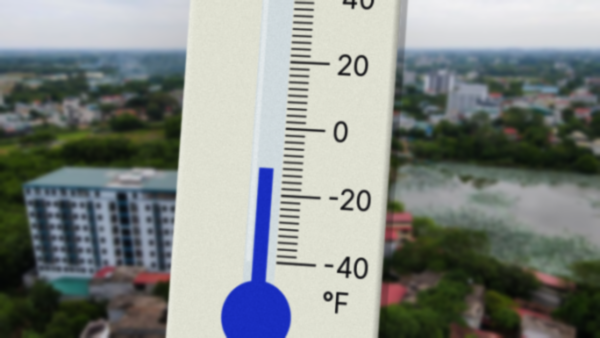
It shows -12 °F
